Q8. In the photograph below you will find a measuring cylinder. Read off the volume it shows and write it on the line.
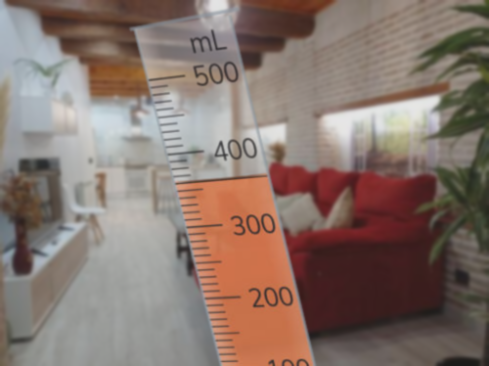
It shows 360 mL
